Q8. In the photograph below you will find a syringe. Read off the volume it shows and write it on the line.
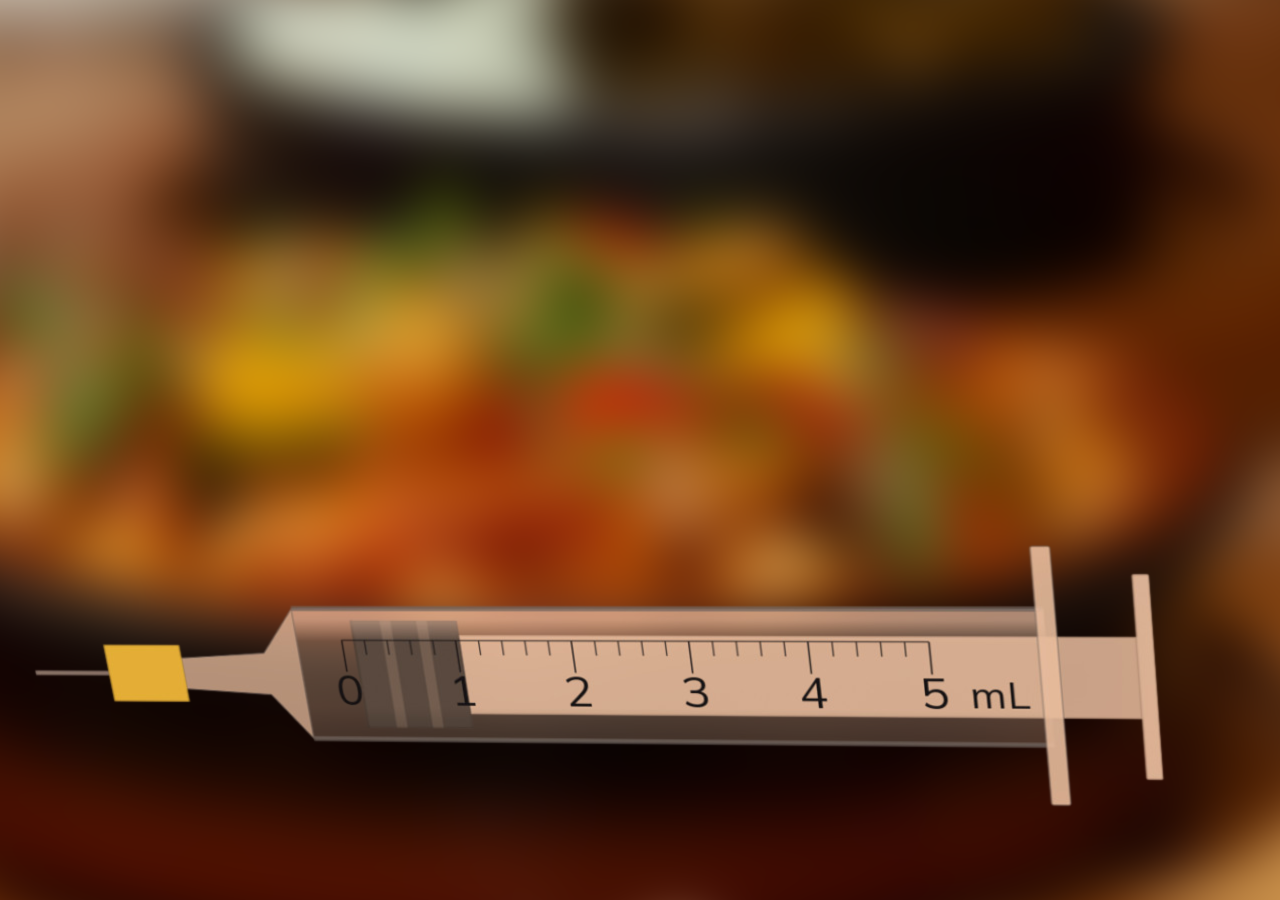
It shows 0.1 mL
